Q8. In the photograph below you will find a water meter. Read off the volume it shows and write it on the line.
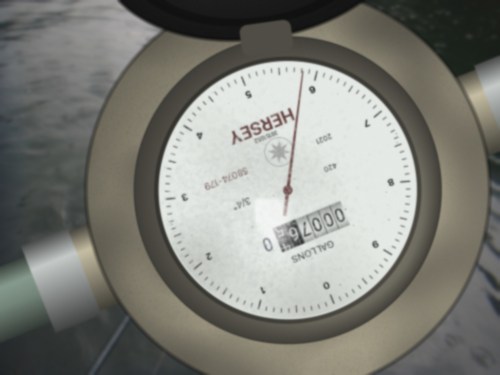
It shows 7645.8 gal
